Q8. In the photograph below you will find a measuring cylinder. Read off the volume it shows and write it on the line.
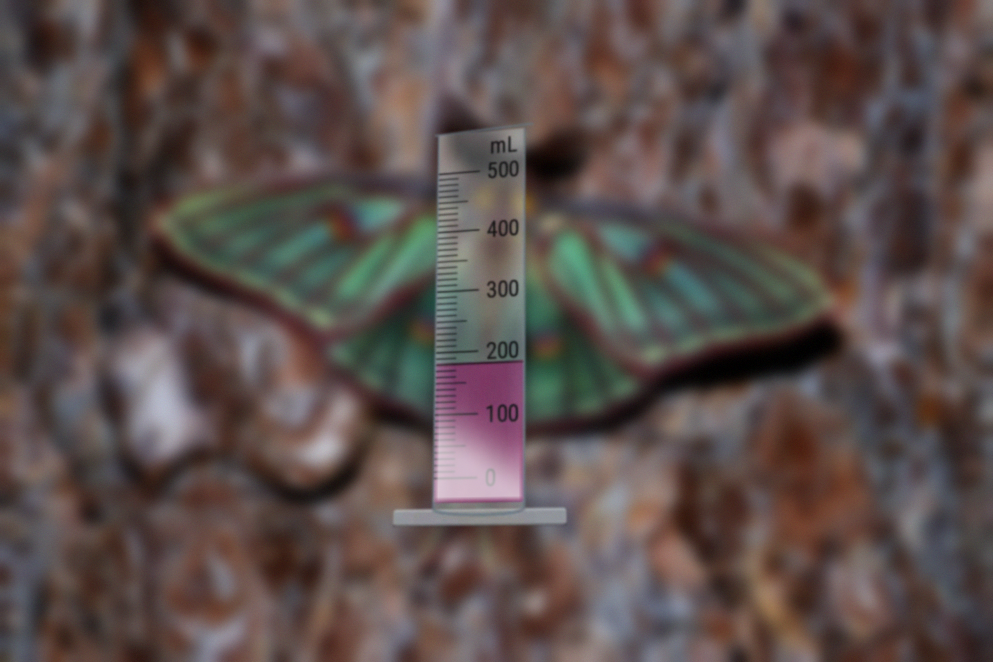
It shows 180 mL
